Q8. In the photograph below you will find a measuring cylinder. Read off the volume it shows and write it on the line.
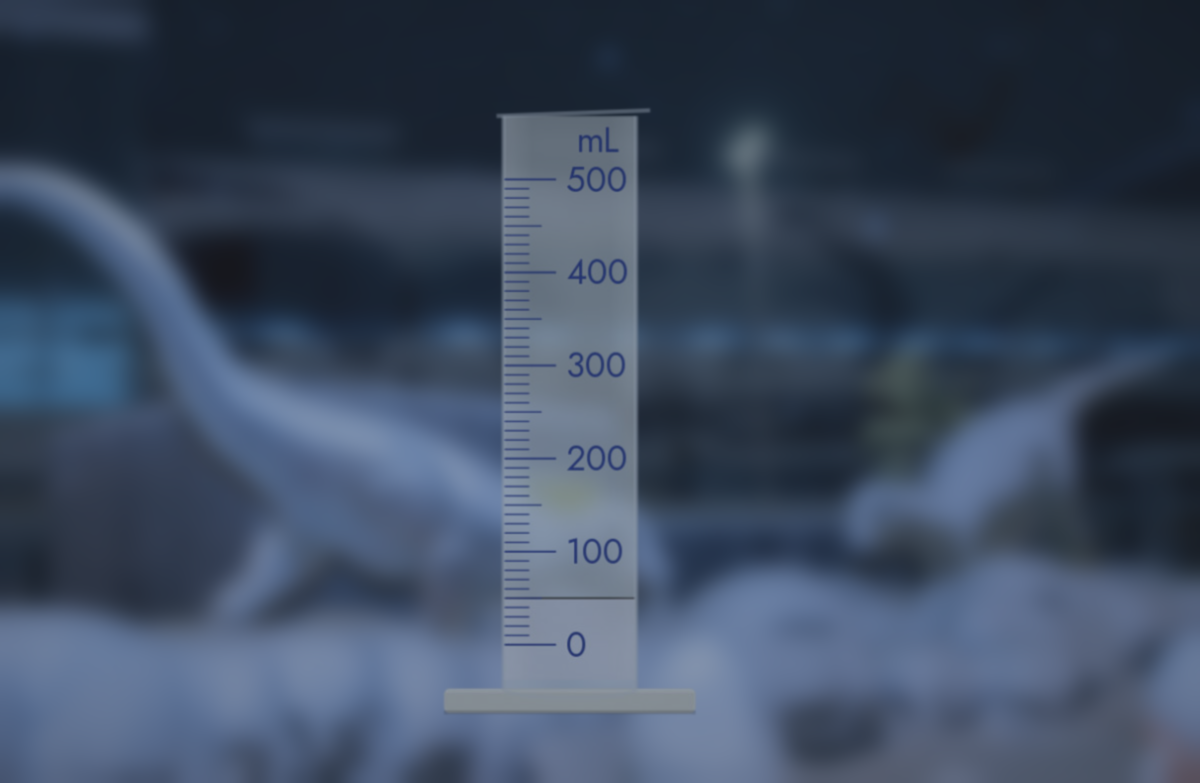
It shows 50 mL
